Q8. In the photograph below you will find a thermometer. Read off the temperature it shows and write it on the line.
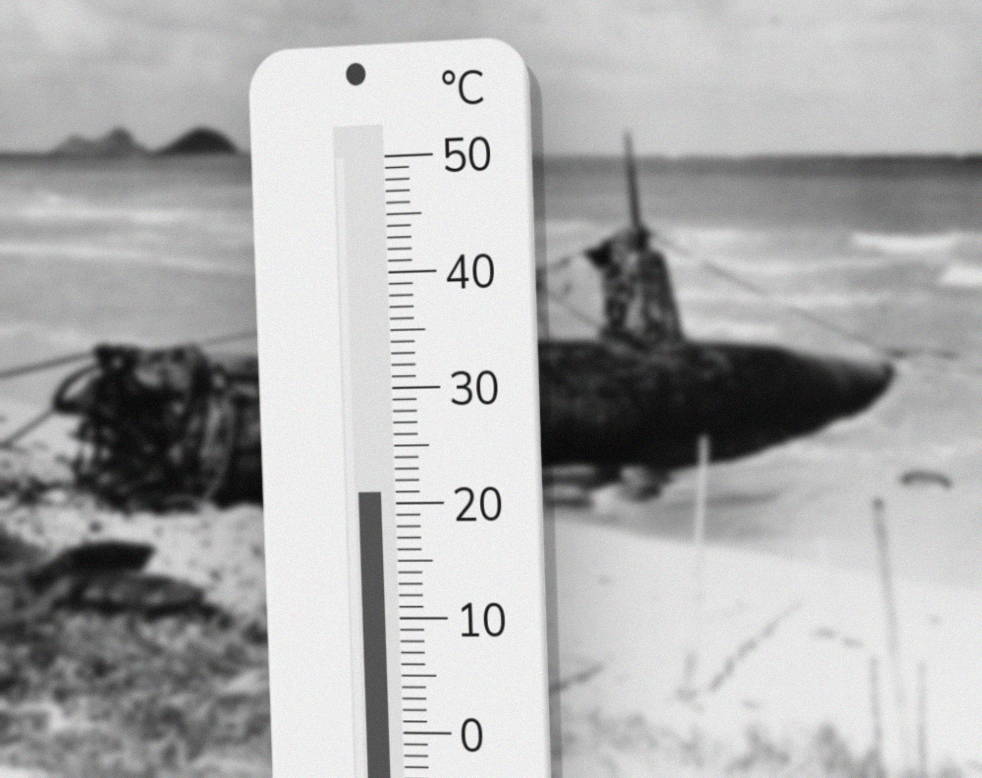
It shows 21 °C
